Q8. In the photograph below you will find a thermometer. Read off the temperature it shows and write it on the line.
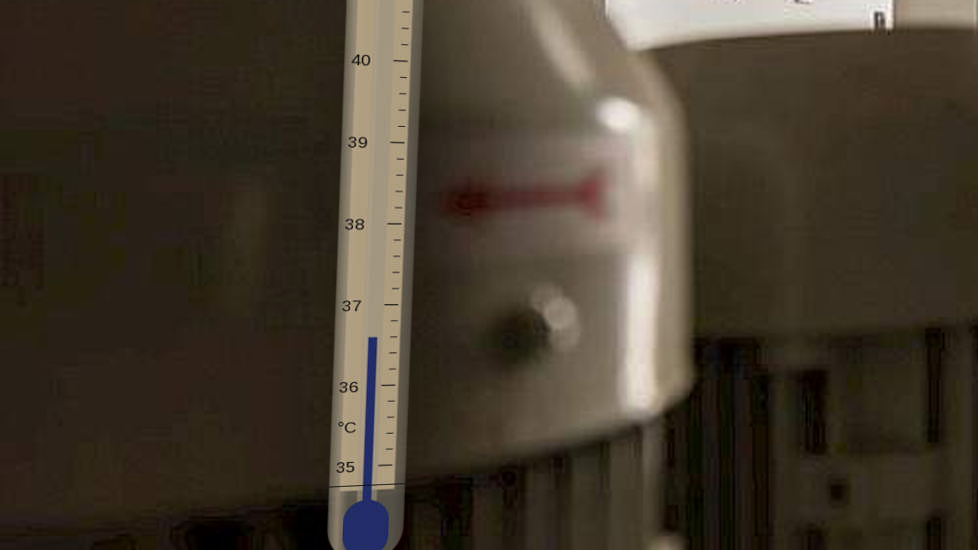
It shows 36.6 °C
